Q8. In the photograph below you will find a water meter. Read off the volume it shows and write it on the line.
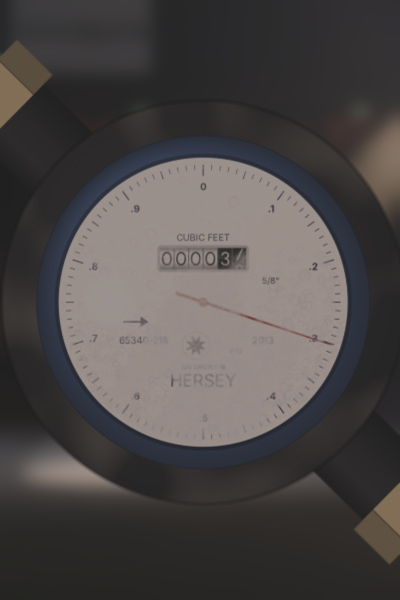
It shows 37.30 ft³
